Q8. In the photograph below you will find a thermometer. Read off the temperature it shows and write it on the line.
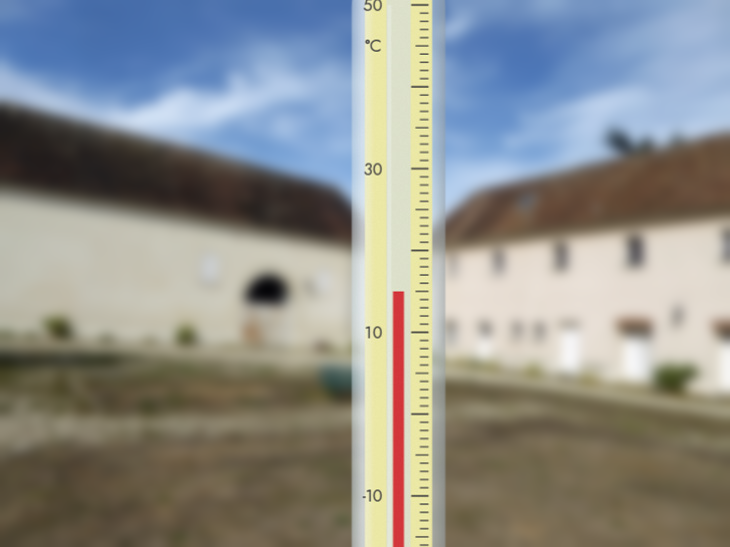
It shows 15 °C
